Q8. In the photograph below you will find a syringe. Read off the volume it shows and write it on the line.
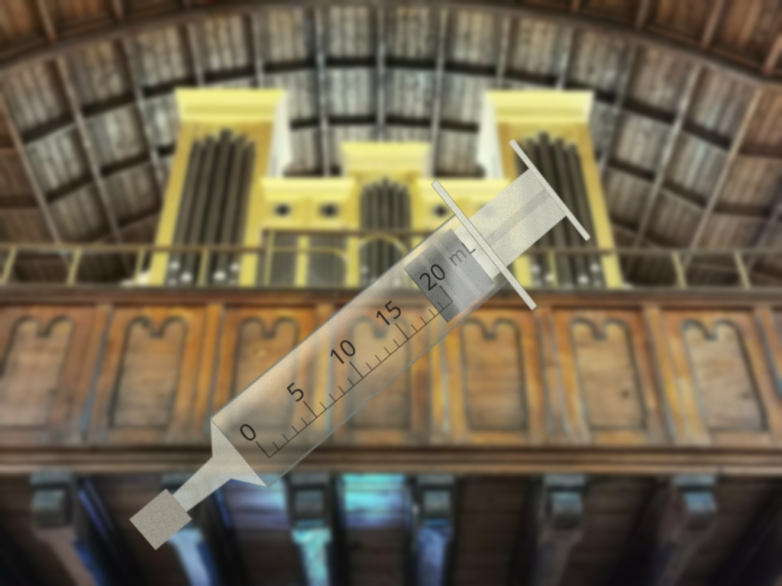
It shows 18.5 mL
